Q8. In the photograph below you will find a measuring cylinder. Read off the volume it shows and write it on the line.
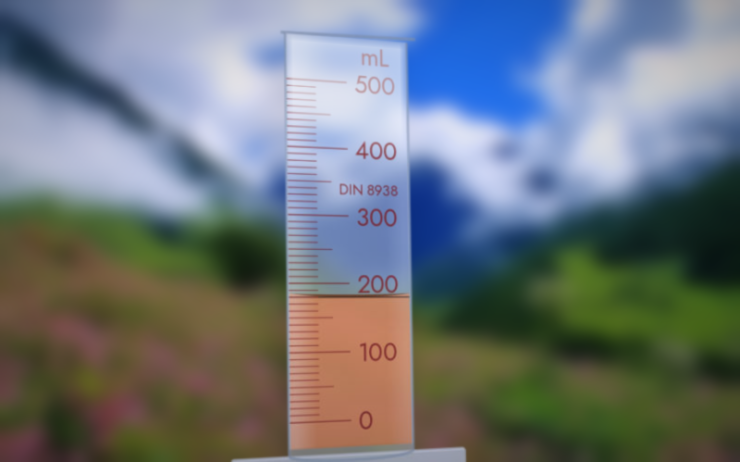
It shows 180 mL
